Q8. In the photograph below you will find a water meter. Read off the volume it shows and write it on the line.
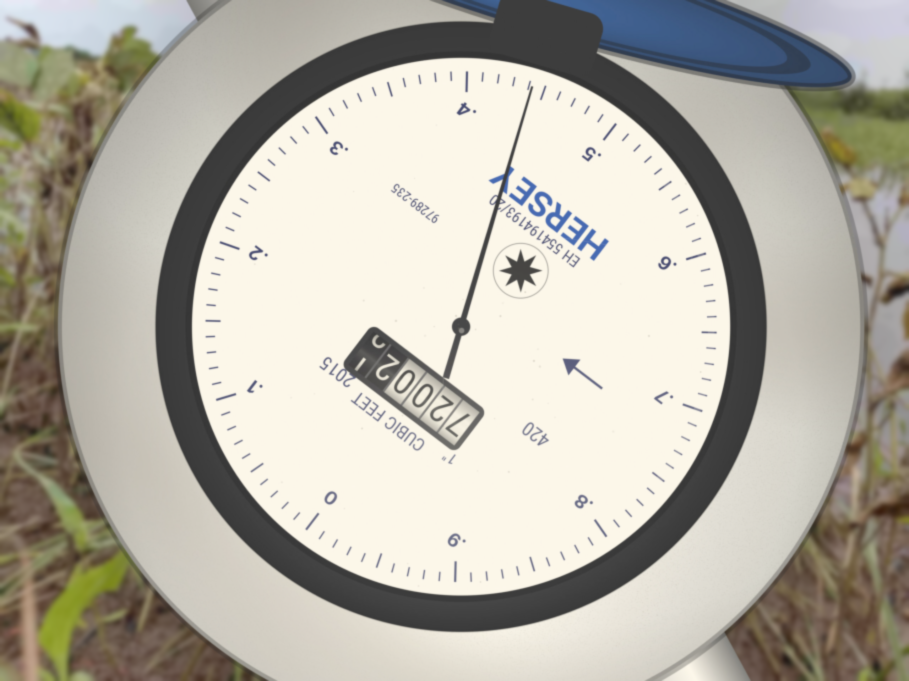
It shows 720021.44 ft³
